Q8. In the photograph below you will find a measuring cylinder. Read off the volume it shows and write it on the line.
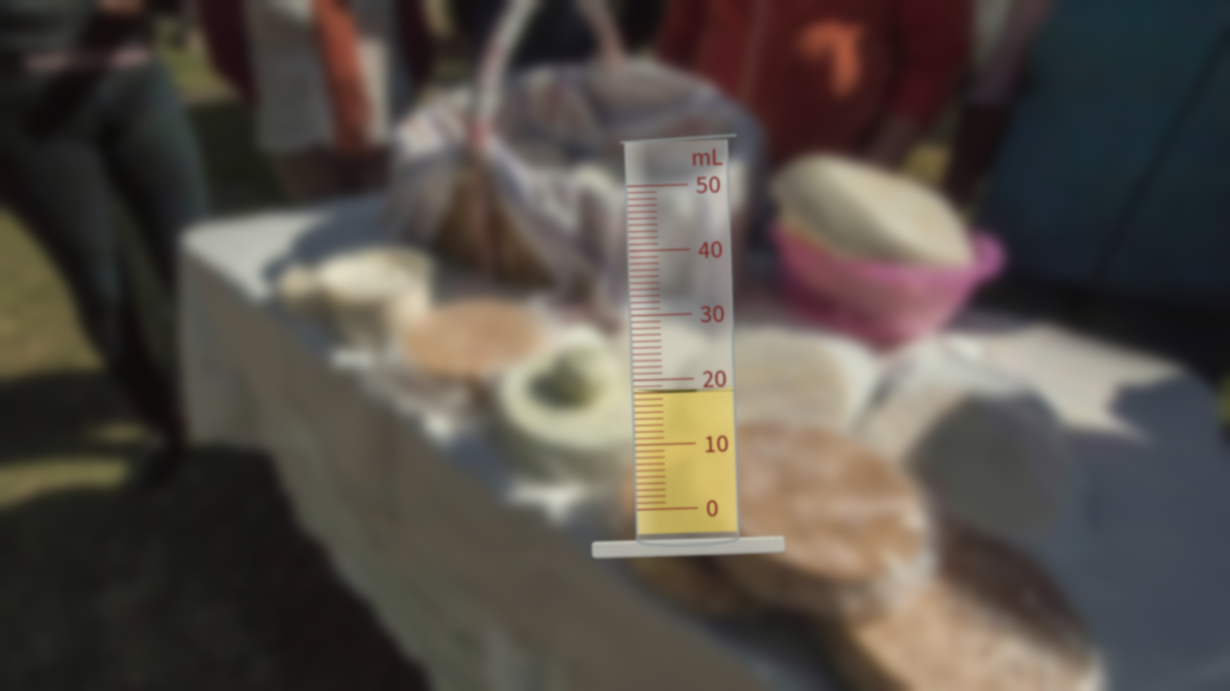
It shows 18 mL
